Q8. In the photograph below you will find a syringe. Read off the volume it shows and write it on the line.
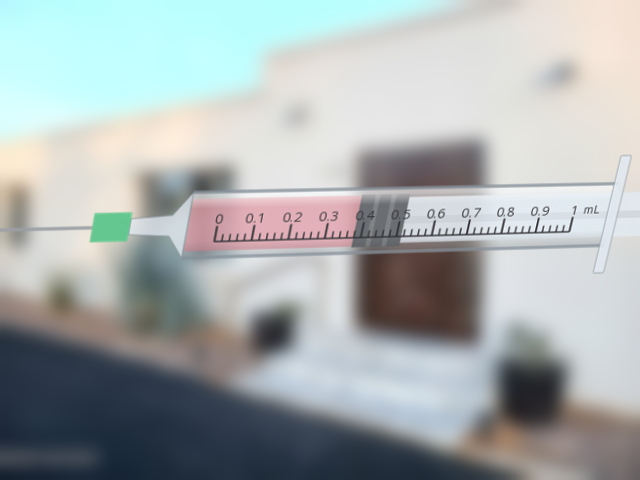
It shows 0.38 mL
